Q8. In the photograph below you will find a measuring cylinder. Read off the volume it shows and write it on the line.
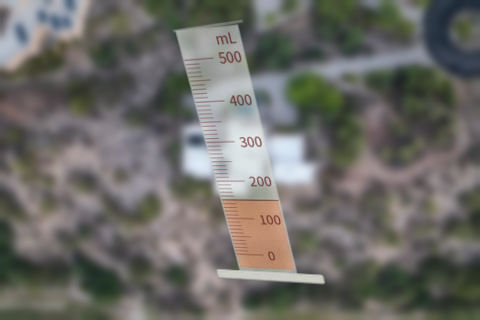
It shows 150 mL
